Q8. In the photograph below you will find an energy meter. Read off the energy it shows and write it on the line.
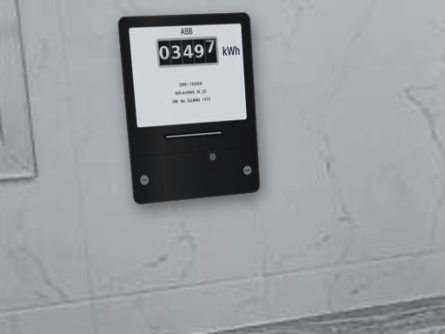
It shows 3497 kWh
